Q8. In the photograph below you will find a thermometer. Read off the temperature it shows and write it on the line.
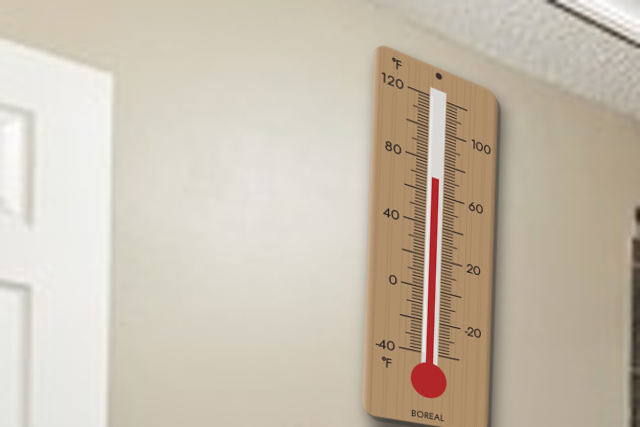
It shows 70 °F
